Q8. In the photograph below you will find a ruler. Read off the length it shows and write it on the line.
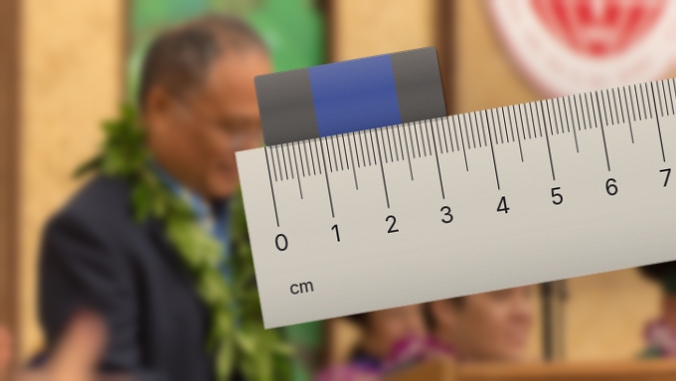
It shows 3.3 cm
